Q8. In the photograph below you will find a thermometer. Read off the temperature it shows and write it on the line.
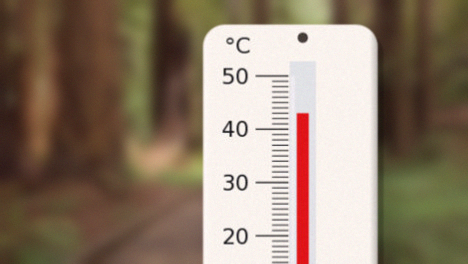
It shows 43 °C
